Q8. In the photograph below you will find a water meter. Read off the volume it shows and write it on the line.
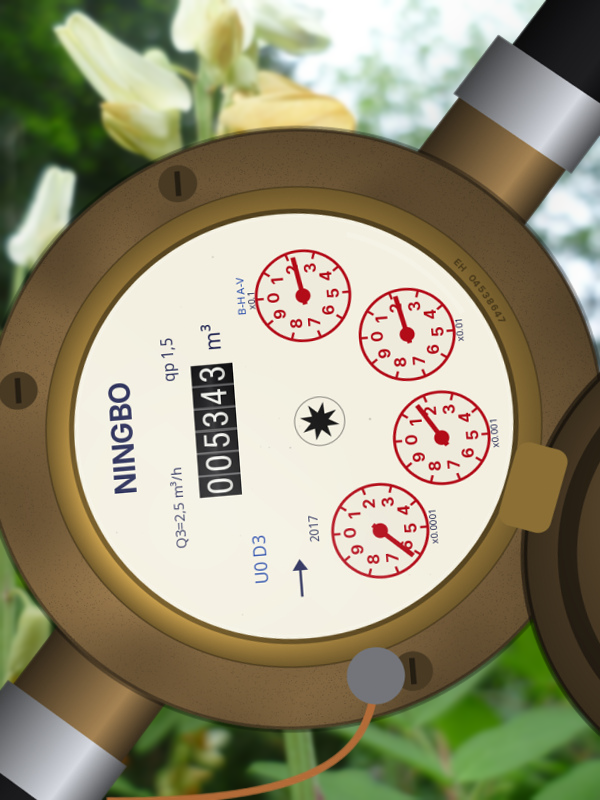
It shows 5343.2216 m³
